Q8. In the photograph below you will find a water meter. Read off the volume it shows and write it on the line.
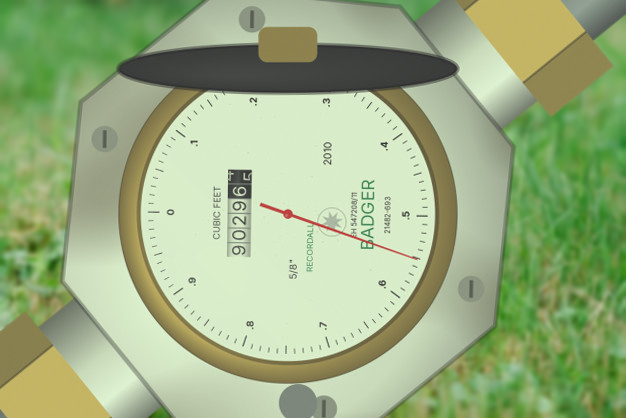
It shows 902964.55 ft³
